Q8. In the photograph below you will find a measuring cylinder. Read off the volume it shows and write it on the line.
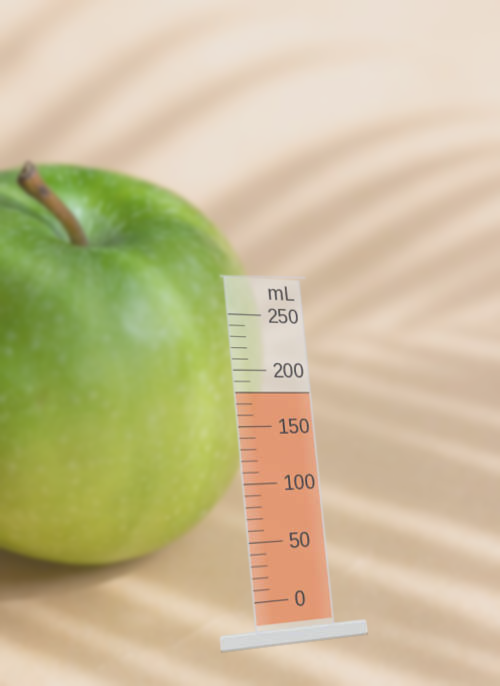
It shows 180 mL
